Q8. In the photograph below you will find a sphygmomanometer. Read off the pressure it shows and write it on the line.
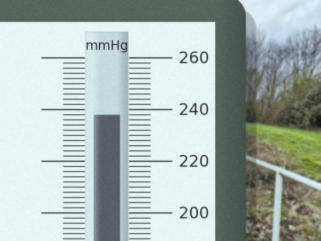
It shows 238 mmHg
